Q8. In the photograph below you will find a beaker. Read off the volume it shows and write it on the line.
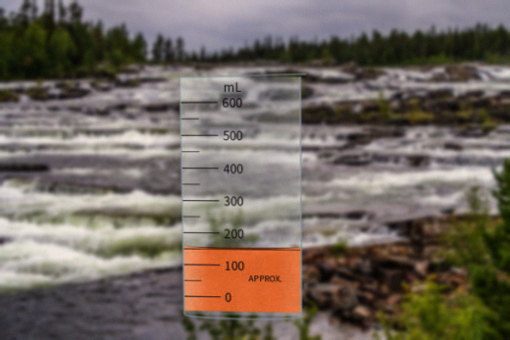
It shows 150 mL
